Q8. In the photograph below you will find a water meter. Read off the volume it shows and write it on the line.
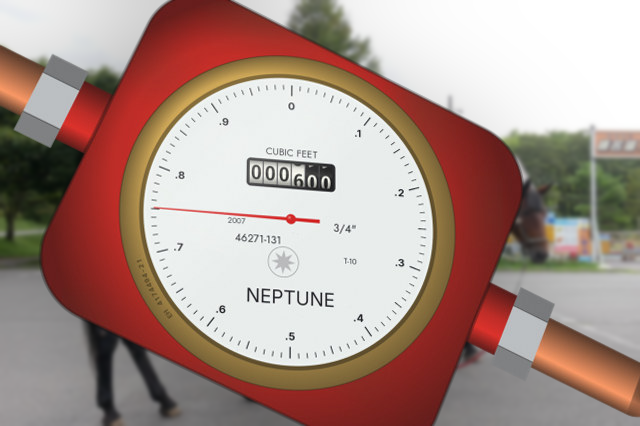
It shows 599.75 ft³
